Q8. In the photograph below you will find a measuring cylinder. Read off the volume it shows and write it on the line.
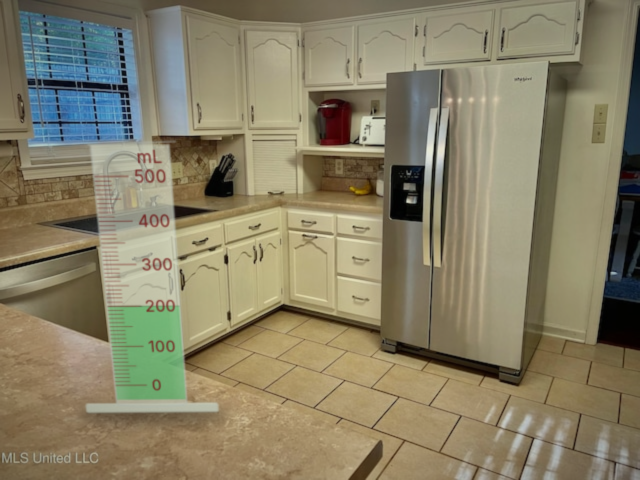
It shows 200 mL
